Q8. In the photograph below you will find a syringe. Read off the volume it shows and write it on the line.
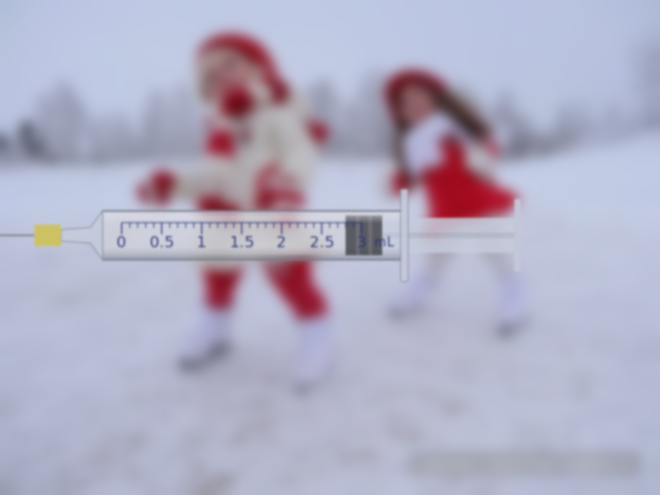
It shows 2.8 mL
